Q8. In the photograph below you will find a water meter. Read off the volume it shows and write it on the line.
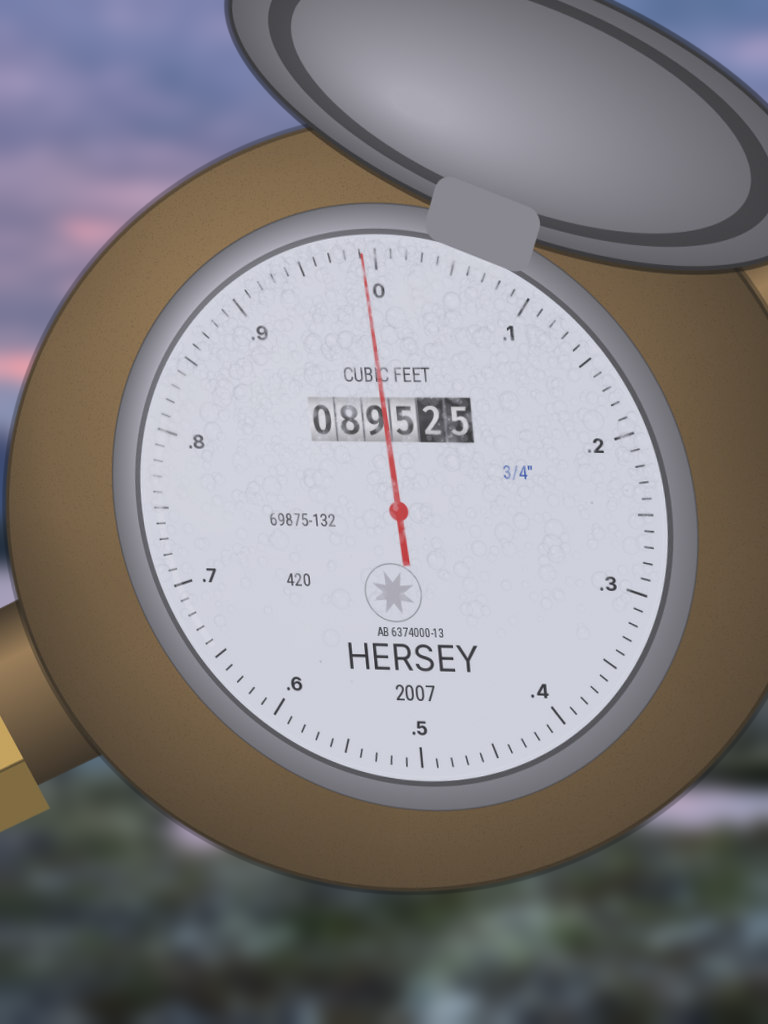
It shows 89524.99 ft³
